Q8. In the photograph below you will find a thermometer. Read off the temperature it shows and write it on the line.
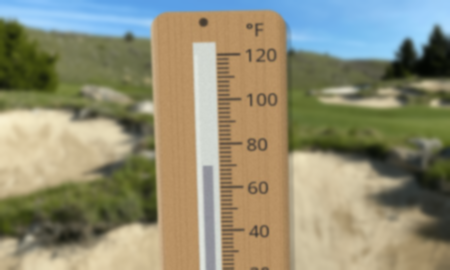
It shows 70 °F
